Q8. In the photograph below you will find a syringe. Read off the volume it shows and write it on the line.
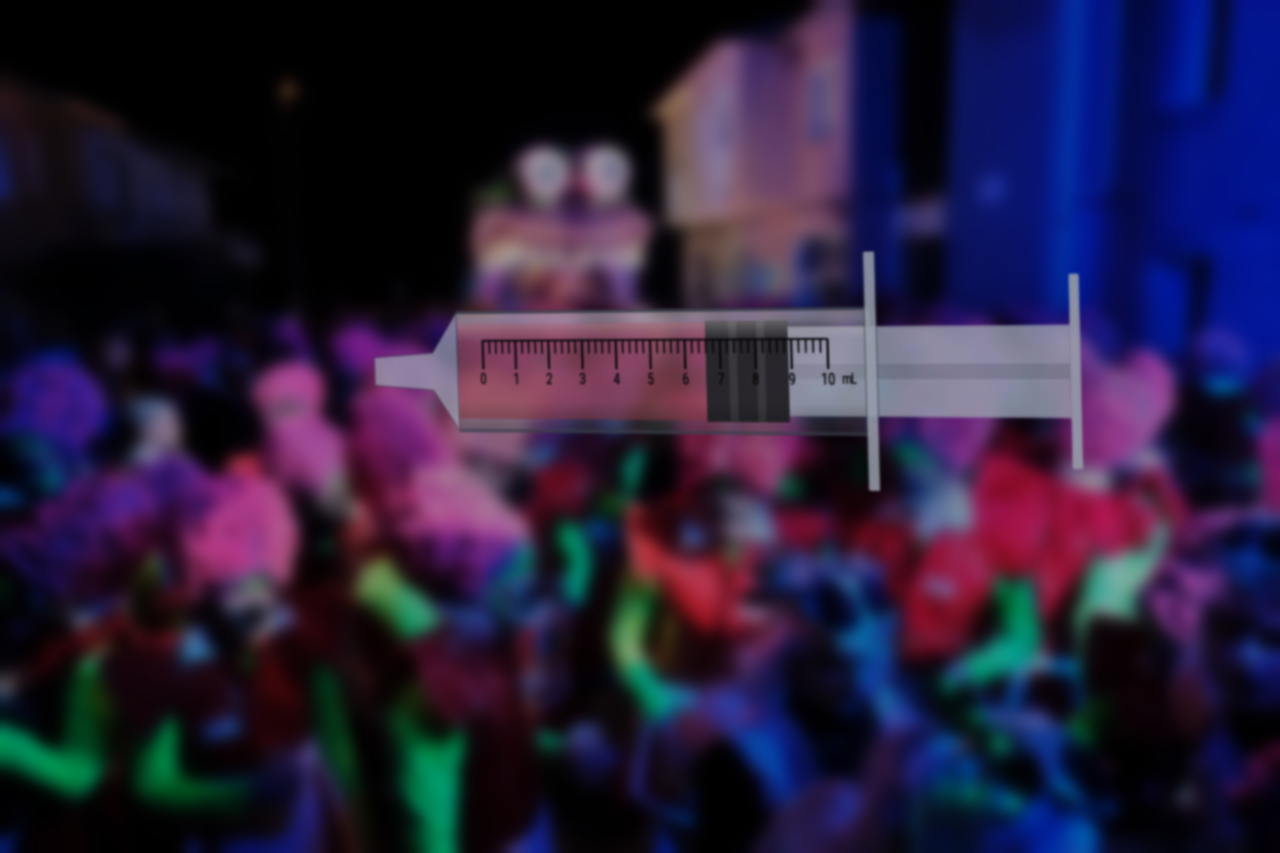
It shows 6.6 mL
